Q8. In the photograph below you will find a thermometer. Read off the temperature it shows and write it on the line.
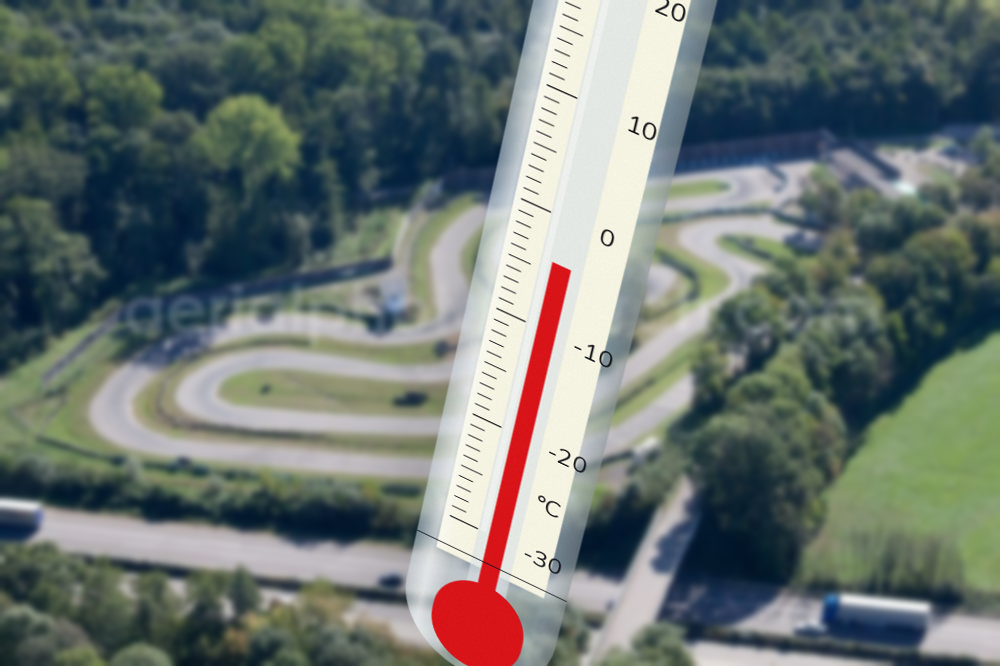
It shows -4 °C
